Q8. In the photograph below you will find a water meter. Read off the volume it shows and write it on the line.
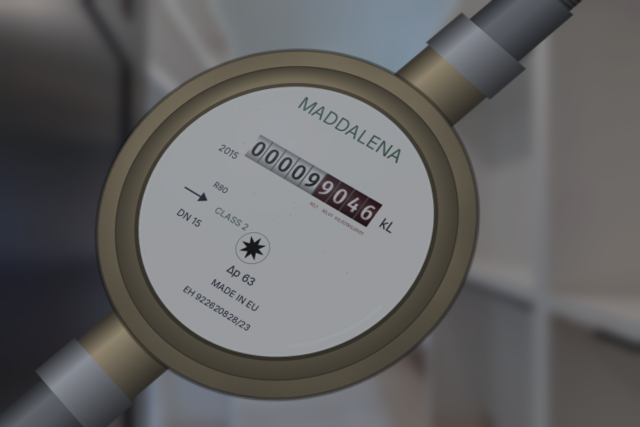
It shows 9.9046 kL
